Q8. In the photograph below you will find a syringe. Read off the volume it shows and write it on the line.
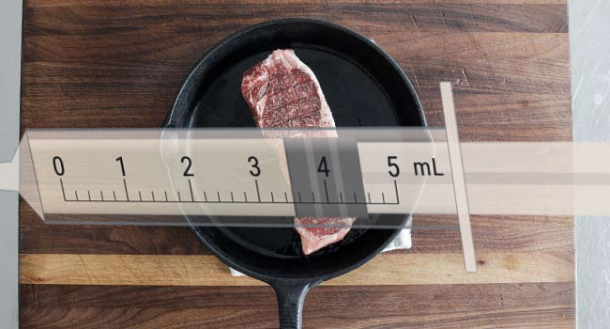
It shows 3.5 mL
